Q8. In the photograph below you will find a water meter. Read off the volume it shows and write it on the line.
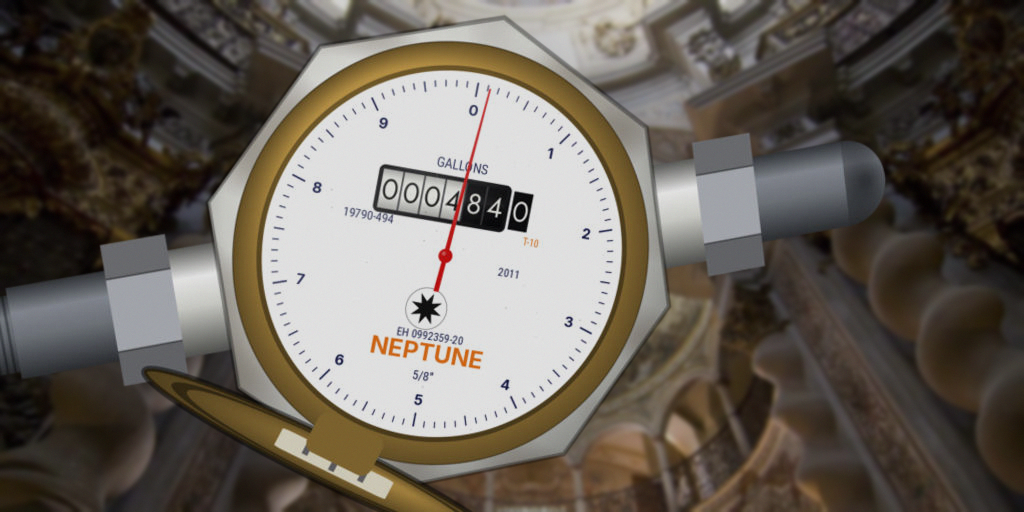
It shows 4840.1 gal
